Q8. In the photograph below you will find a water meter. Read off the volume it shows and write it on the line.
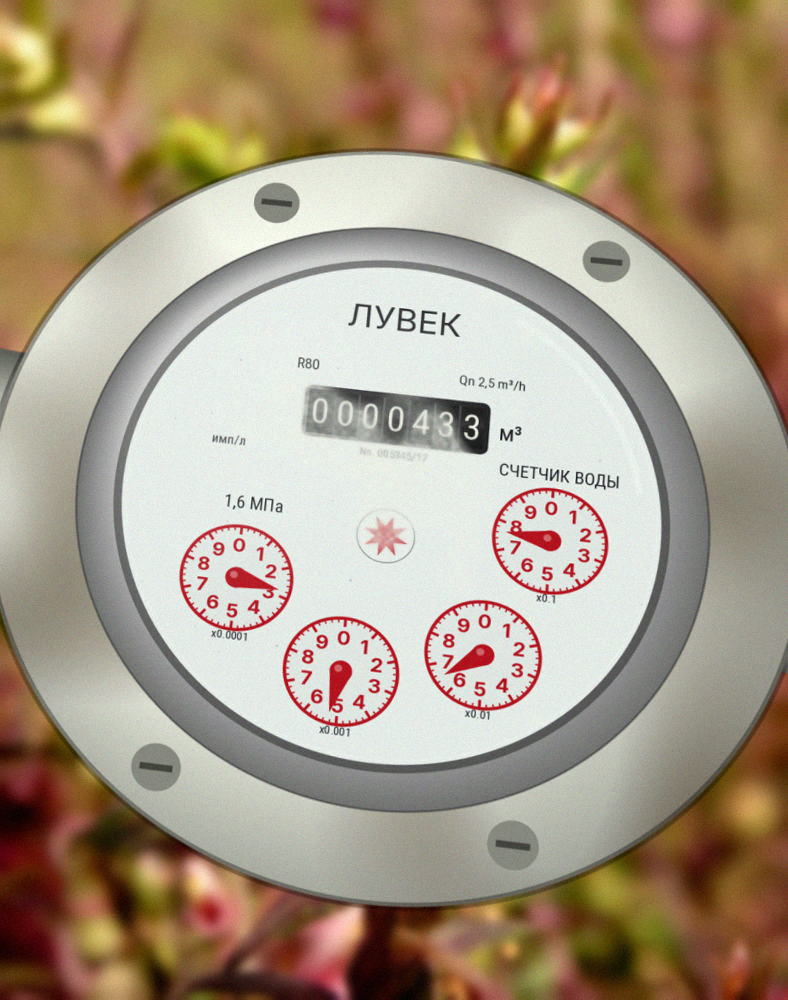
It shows 433.7652 m³
